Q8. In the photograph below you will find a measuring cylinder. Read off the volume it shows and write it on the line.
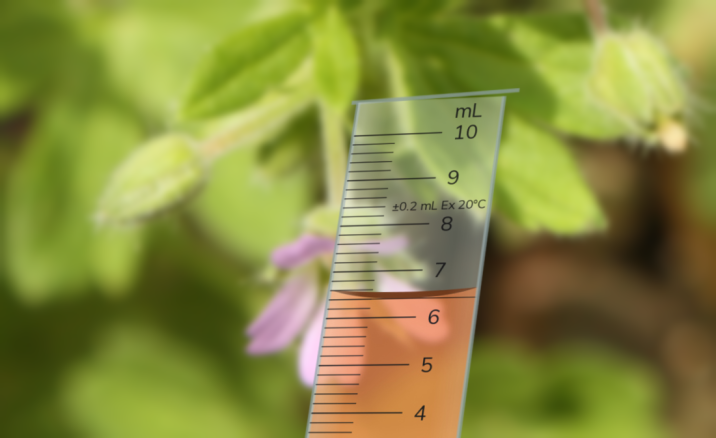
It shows 6.4 mL
